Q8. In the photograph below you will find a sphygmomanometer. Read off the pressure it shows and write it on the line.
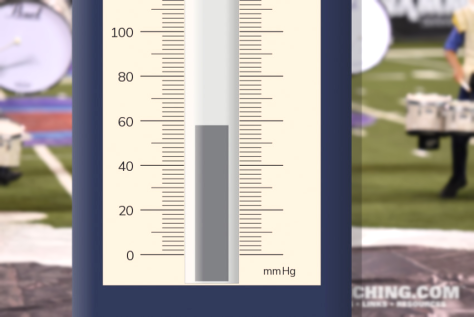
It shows 58 mmHg
